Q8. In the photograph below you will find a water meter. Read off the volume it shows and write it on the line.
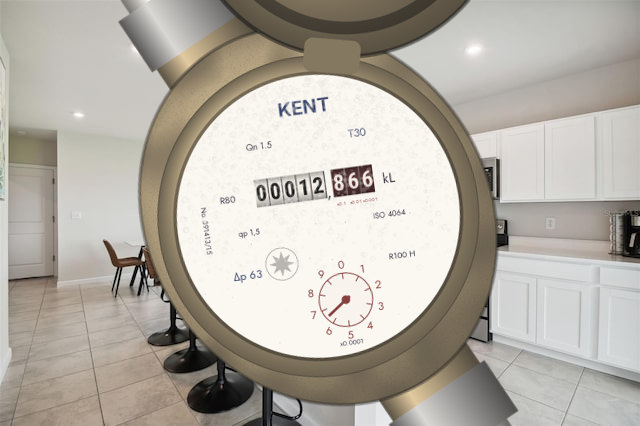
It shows 12.8666 kL
